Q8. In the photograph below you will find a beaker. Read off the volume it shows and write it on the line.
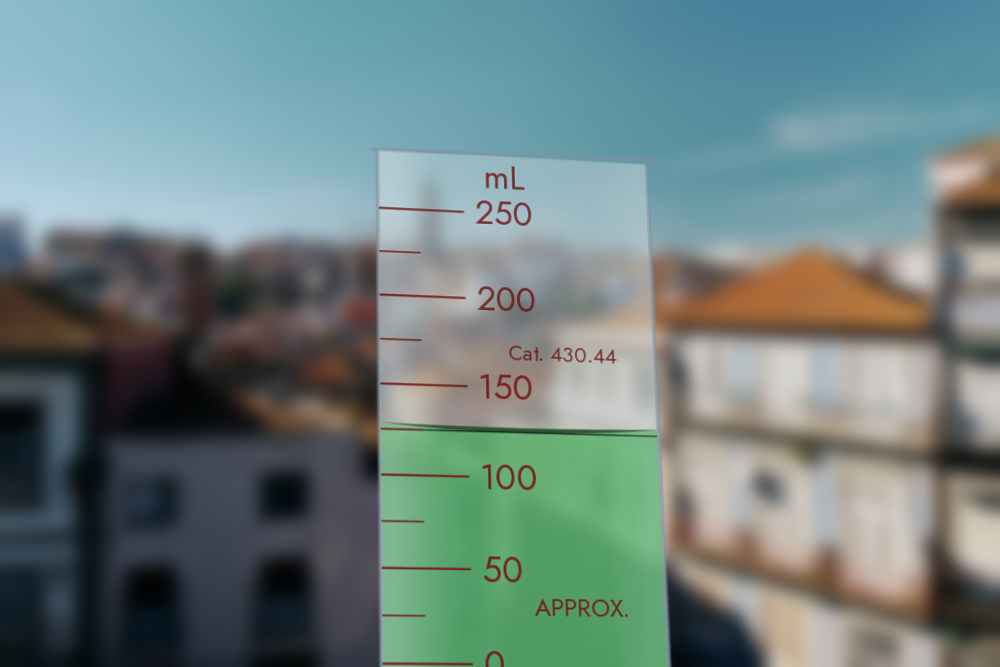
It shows 125 mL
